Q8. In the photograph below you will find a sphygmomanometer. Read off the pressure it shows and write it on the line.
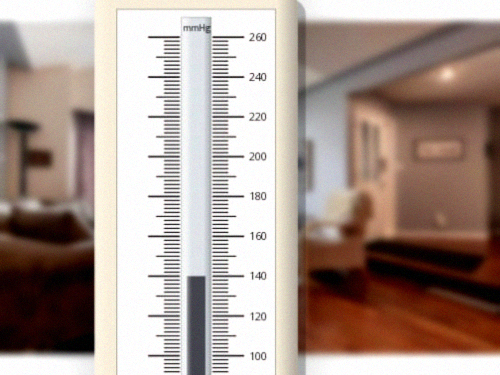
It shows 140 mmHg
